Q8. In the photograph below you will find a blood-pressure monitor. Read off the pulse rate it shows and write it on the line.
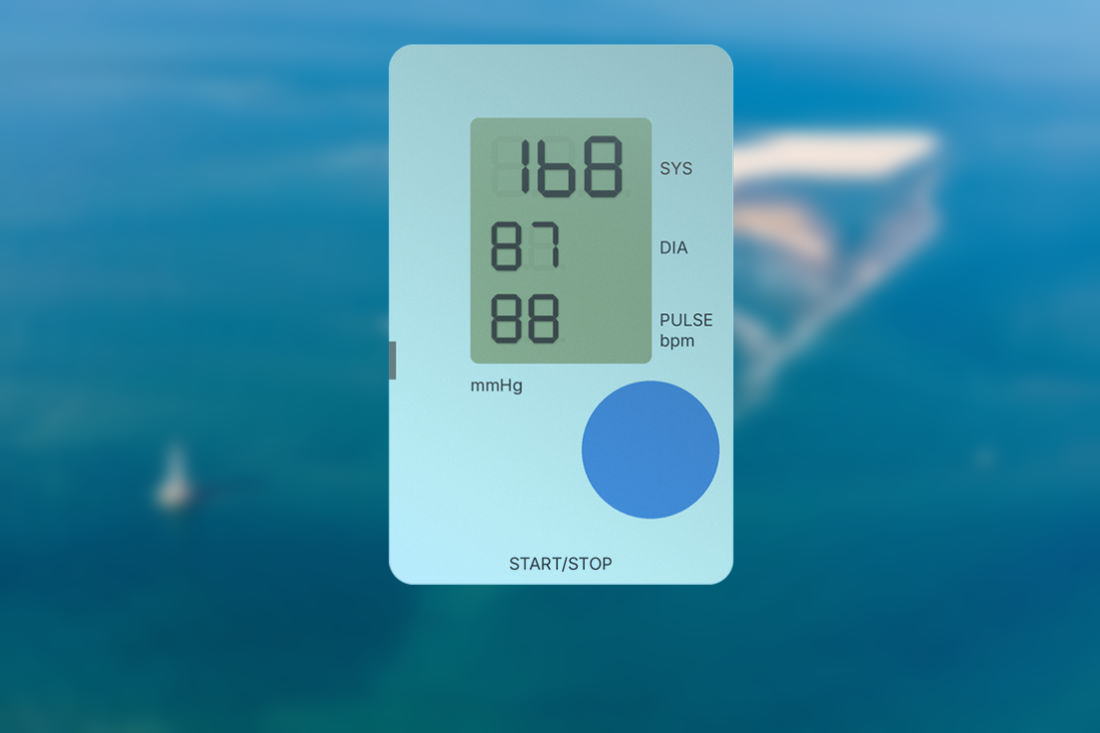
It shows 88 bpm
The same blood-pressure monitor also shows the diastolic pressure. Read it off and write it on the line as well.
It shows 87 mmHg
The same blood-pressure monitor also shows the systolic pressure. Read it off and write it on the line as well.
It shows 168 mmHg
